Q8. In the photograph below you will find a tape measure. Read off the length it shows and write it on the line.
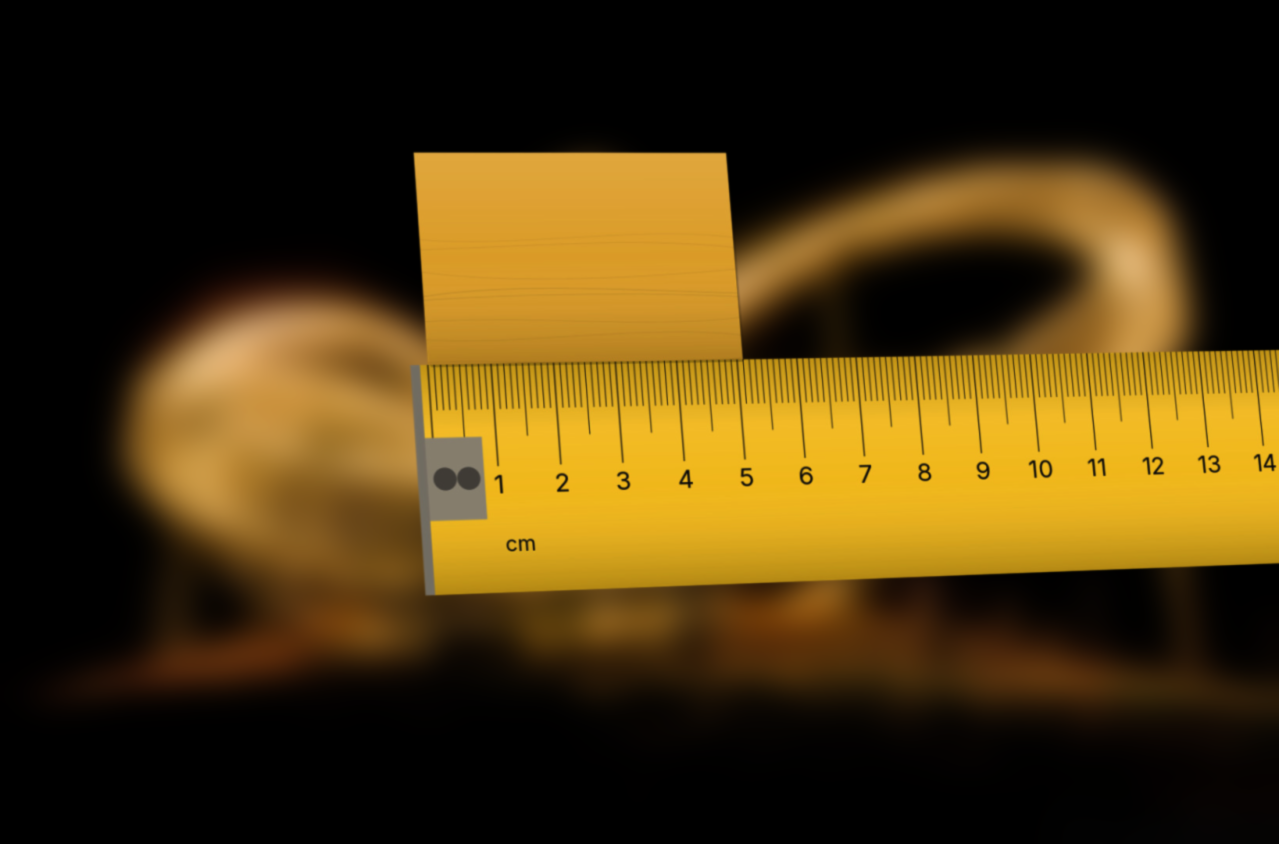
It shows 5.1 cm
